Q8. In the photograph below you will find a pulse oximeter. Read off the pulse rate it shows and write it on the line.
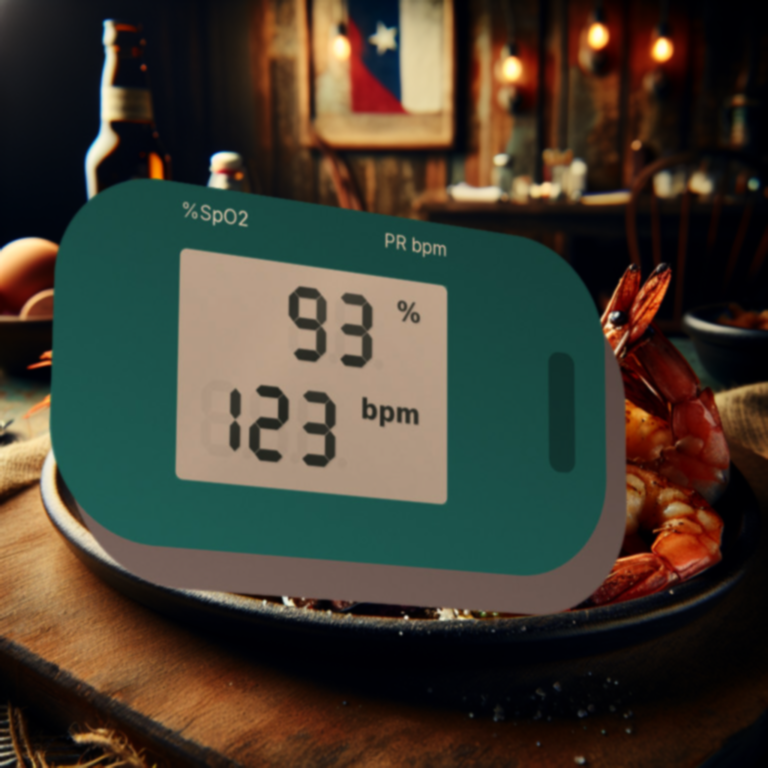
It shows 123 bpm
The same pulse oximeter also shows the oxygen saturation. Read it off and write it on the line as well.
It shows 93 %
